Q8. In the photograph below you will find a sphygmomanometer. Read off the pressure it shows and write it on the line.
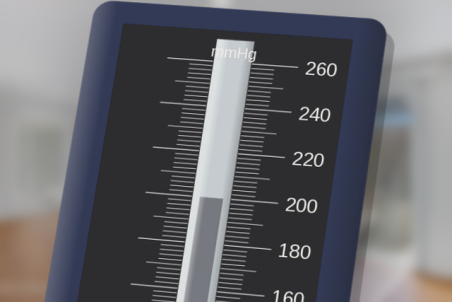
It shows 200 mmHg
